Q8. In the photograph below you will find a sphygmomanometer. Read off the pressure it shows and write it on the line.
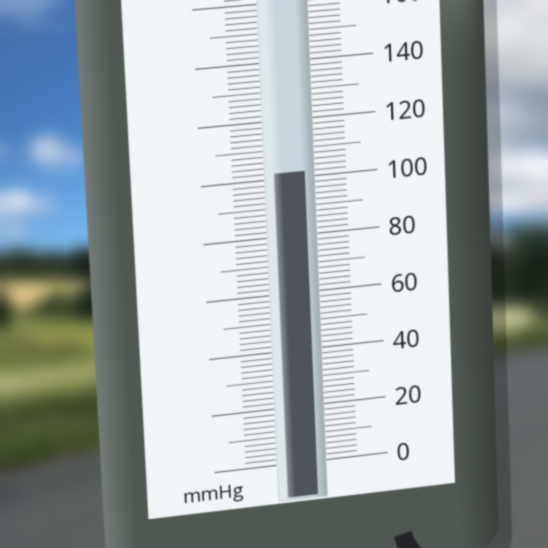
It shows 102 mmHg
